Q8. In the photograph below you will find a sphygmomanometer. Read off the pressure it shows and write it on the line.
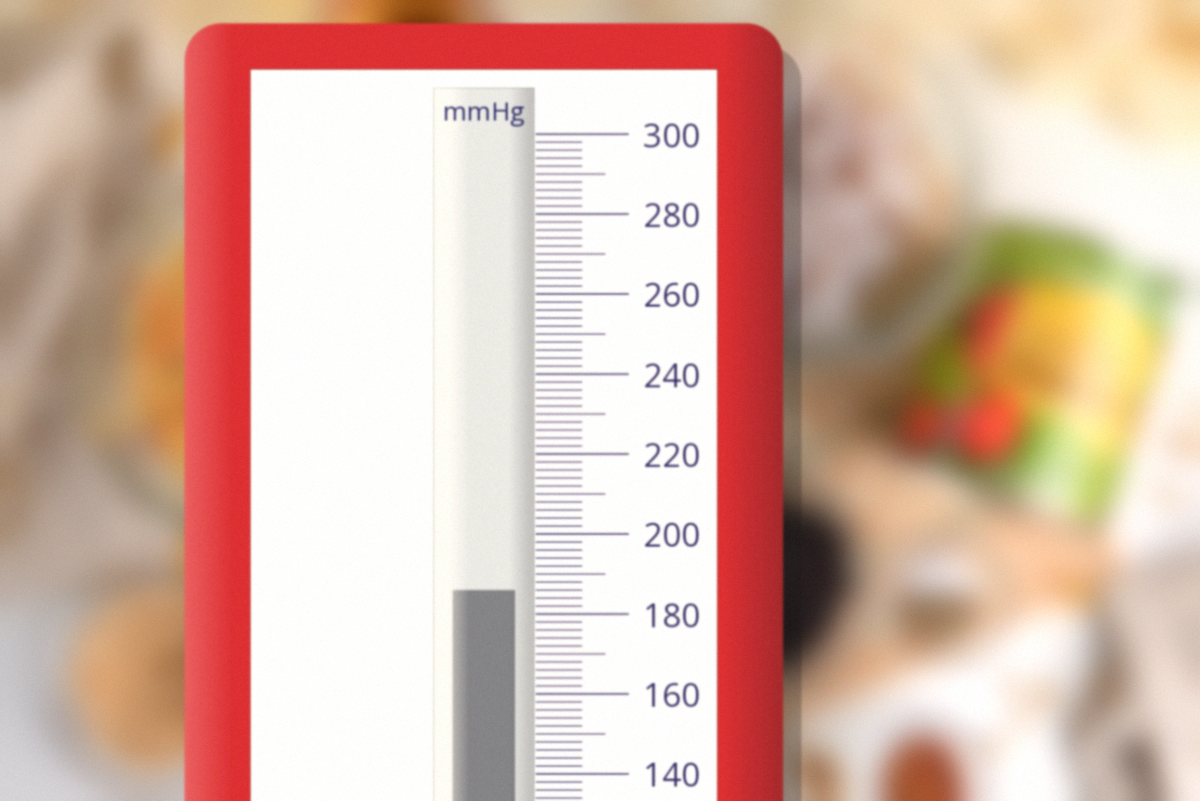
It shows 186 mmHg
